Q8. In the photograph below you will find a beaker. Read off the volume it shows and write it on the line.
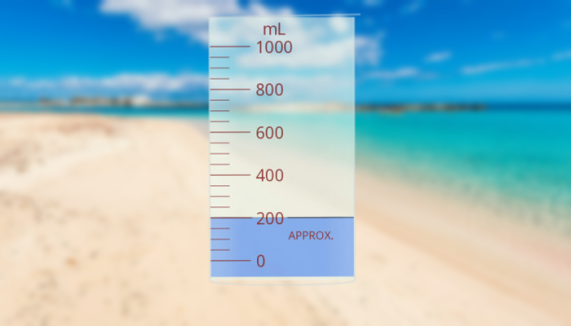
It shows 200 mL
